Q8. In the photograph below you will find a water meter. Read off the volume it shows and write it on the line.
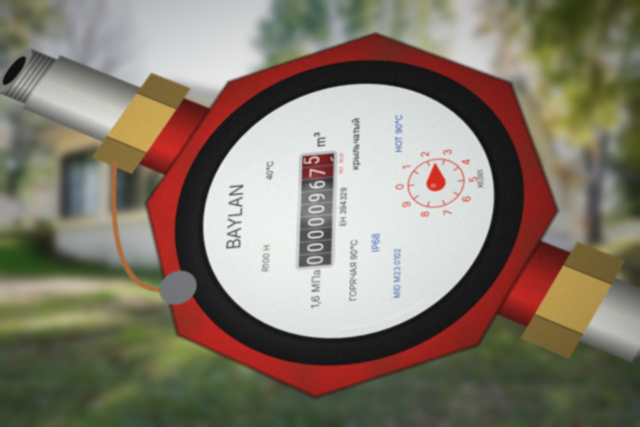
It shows 96.752 m³
